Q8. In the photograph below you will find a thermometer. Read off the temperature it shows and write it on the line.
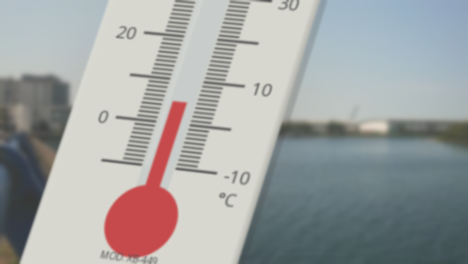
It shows 5 °C
